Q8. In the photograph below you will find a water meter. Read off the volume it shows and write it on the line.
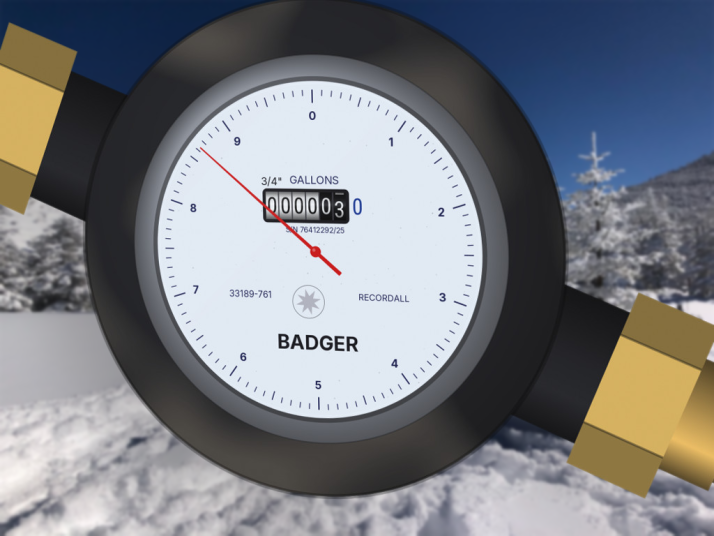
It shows 28.6 gal
